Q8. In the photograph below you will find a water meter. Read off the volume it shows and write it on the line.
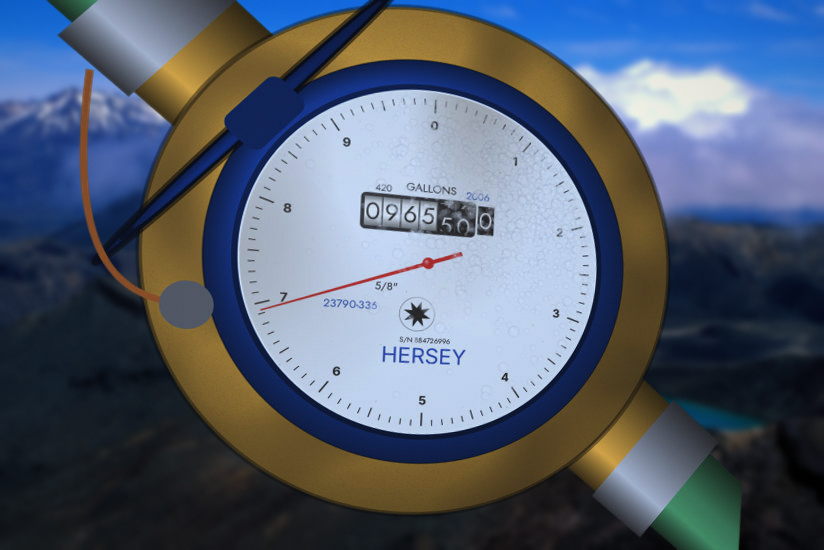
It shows 965496.9 gal
